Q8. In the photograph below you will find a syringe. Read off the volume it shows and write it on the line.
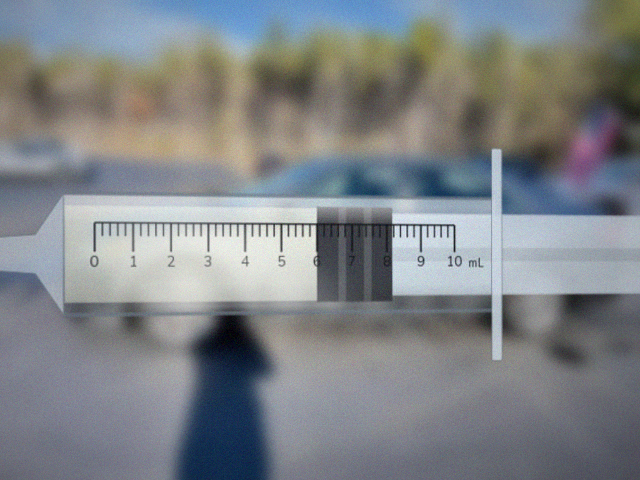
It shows 6 mL
